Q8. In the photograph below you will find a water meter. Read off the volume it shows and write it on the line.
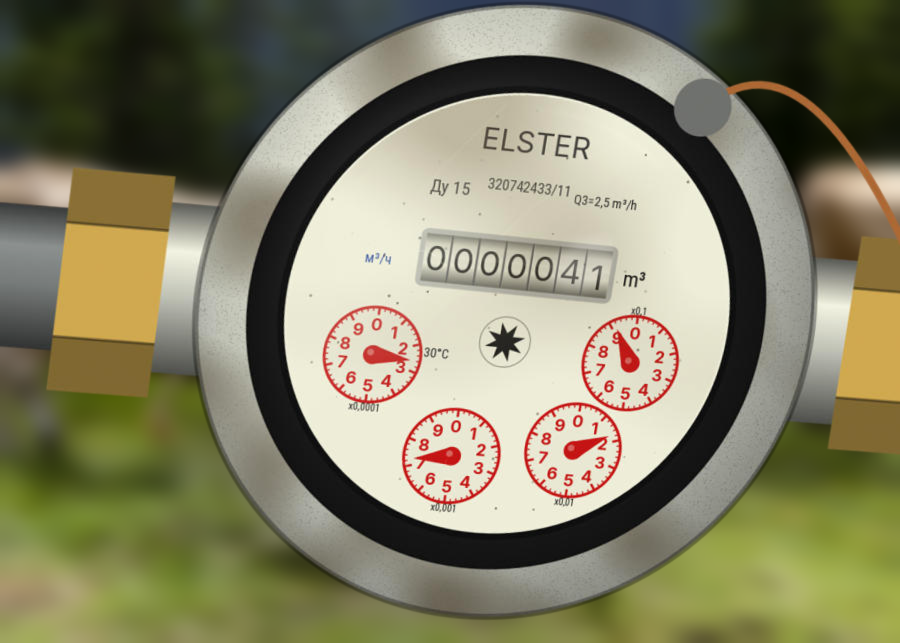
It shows 40.9172 m³
